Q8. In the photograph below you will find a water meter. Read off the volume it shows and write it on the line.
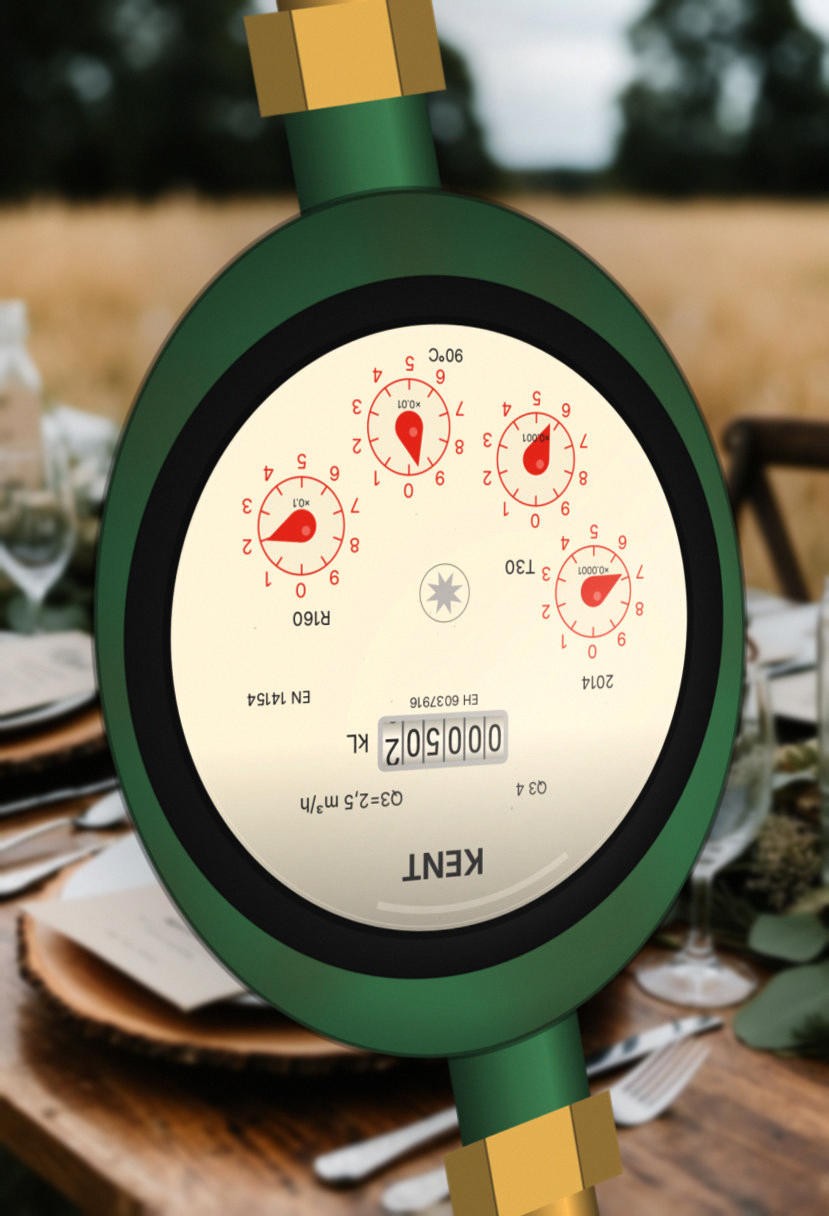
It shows 502.1956 kL
